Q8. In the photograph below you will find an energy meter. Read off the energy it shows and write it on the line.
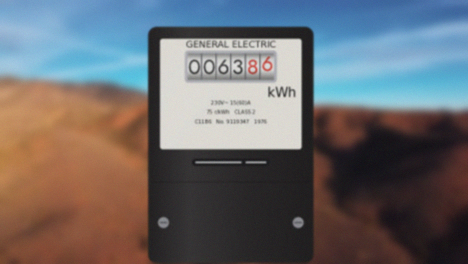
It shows 63.86 kWh
